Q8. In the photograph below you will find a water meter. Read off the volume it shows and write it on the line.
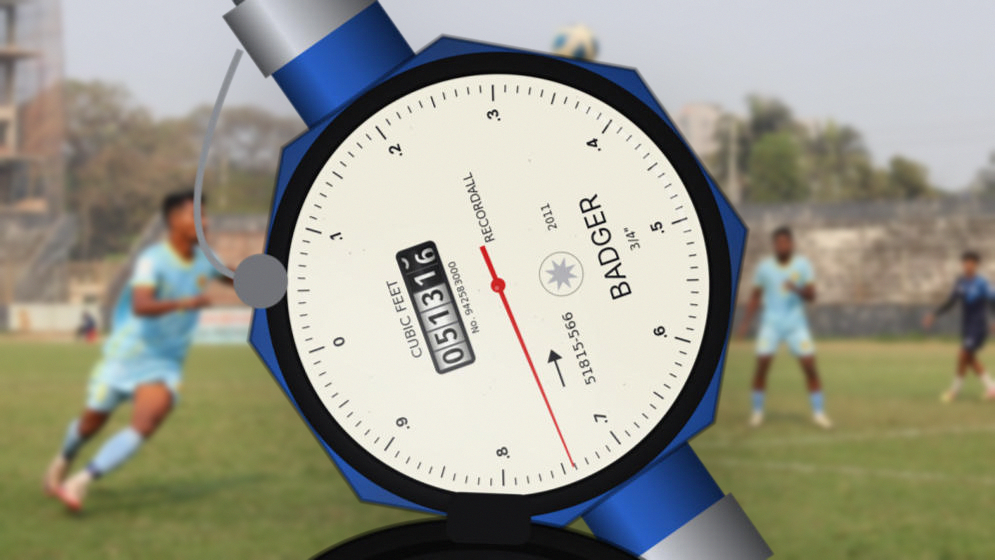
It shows 51315.74 ft³
